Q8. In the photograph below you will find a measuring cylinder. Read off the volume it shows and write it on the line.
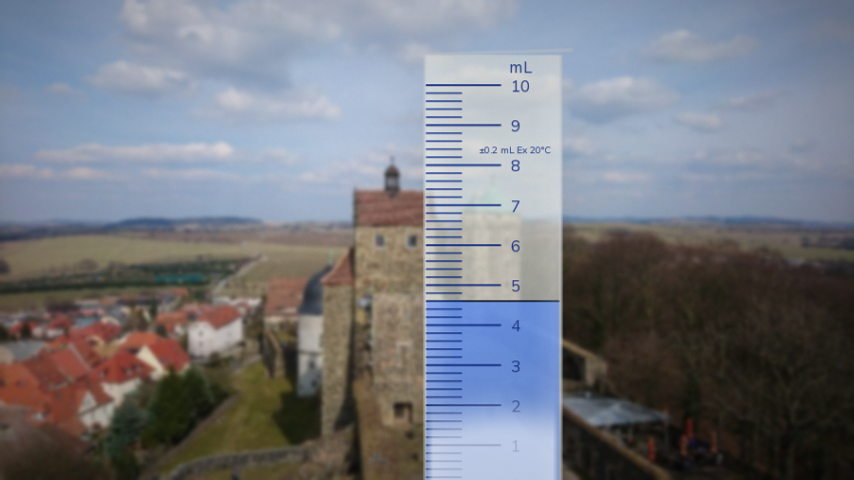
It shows 4.6 mL
